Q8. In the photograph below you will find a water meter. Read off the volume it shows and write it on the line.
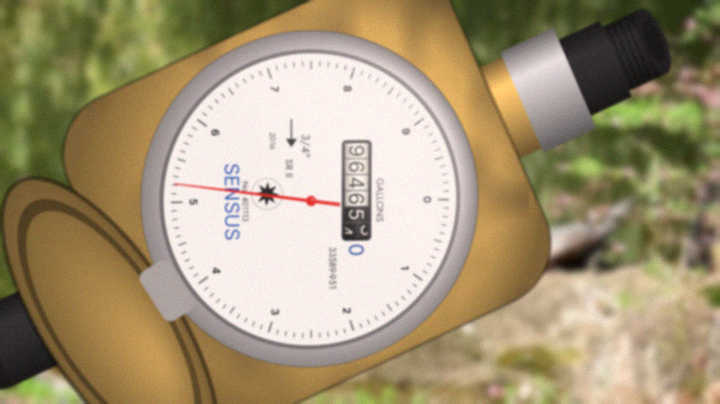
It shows 9646535.2 gal
